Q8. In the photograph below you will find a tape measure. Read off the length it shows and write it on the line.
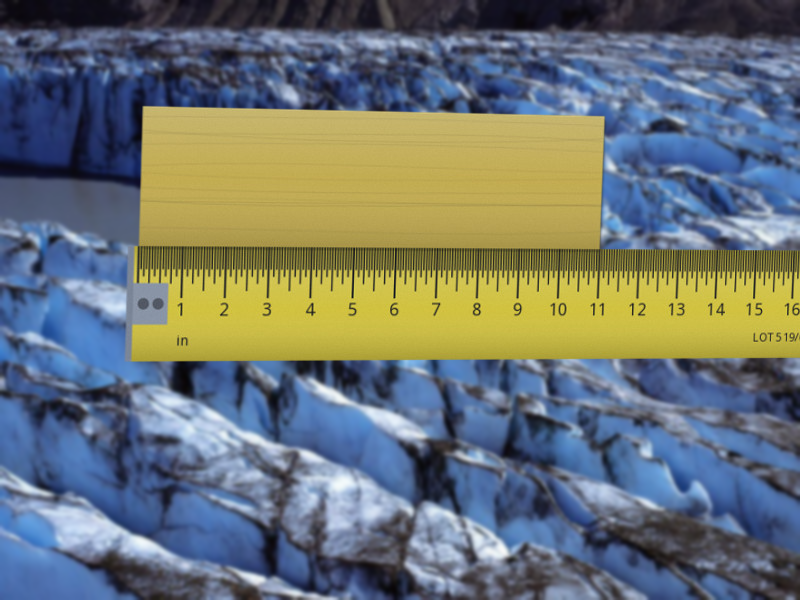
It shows 11 in
